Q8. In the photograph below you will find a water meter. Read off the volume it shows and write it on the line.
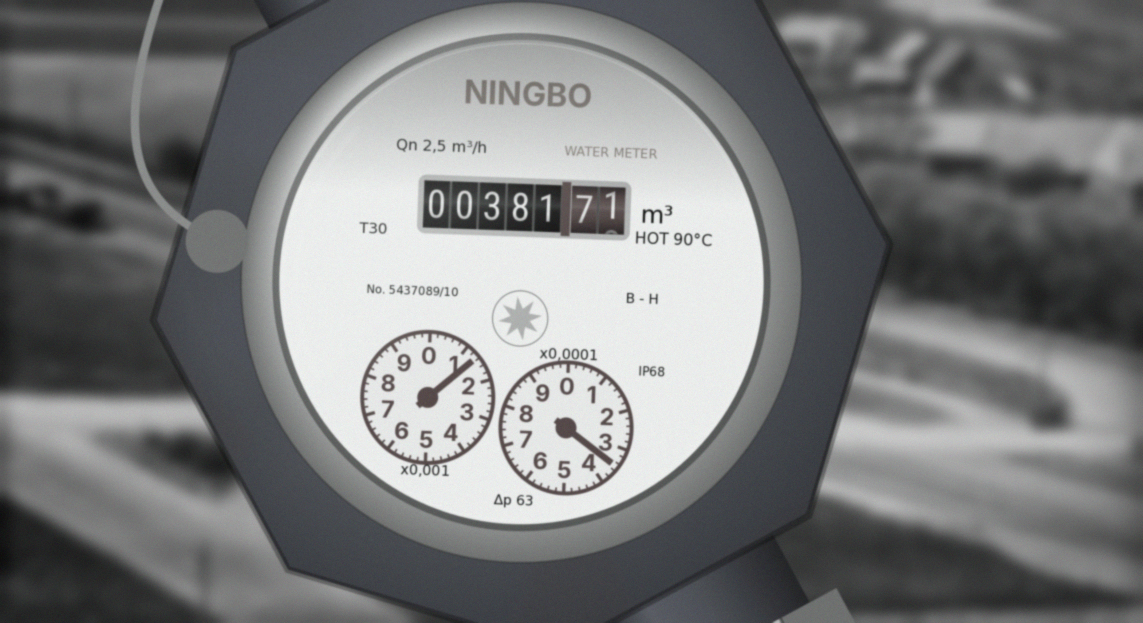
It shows 381.7113 m³
